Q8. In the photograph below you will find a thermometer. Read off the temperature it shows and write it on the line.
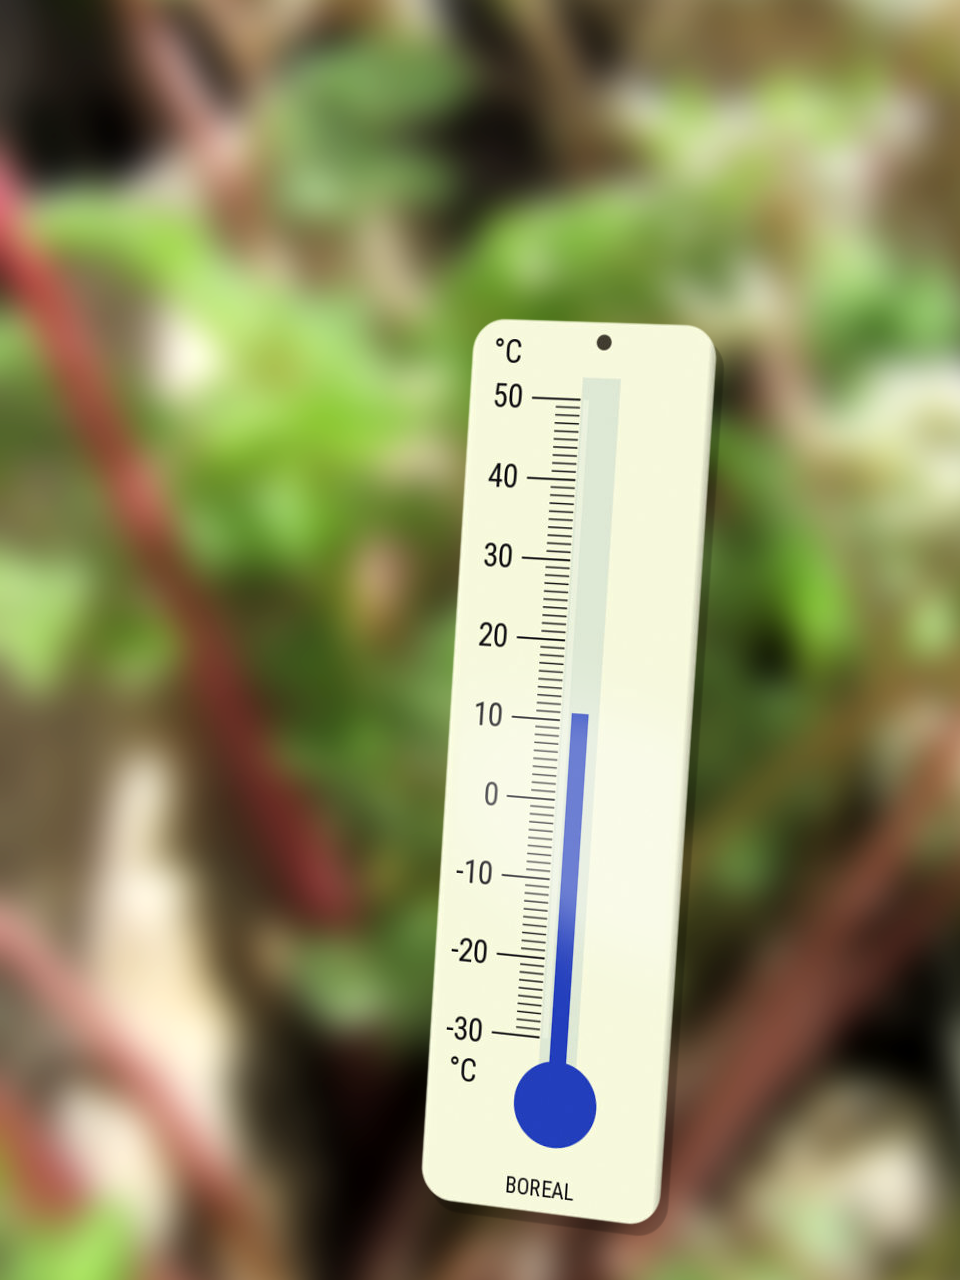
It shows 11 °C
